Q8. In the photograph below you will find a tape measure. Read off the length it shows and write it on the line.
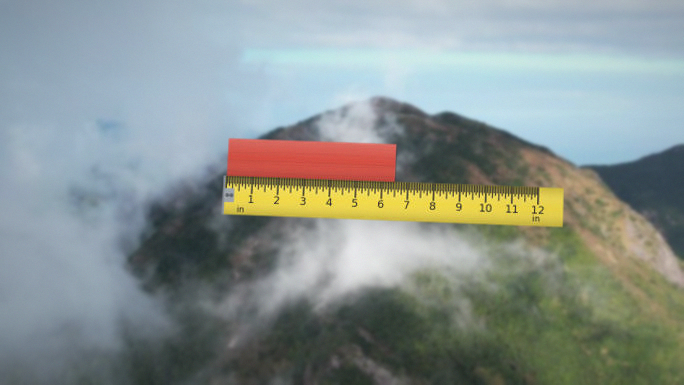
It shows 6.5 in
